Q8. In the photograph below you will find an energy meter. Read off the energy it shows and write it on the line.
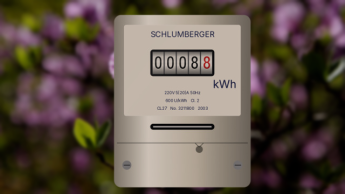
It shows 8.8 kWh
